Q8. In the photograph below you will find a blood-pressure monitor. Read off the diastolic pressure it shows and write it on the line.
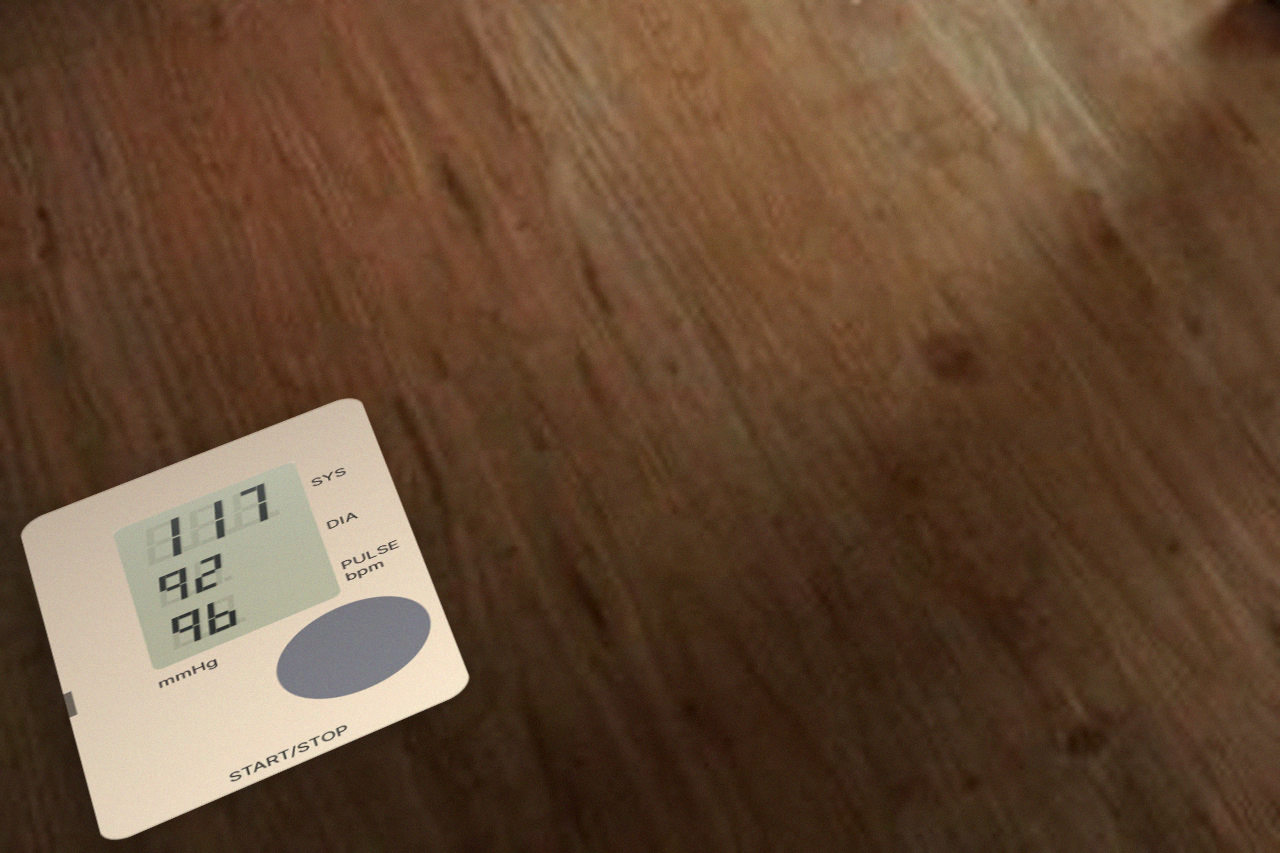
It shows 92 mmHg
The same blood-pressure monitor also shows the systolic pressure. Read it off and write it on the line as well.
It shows 117 mmHg
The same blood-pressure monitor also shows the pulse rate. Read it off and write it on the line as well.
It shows 96 bpm
